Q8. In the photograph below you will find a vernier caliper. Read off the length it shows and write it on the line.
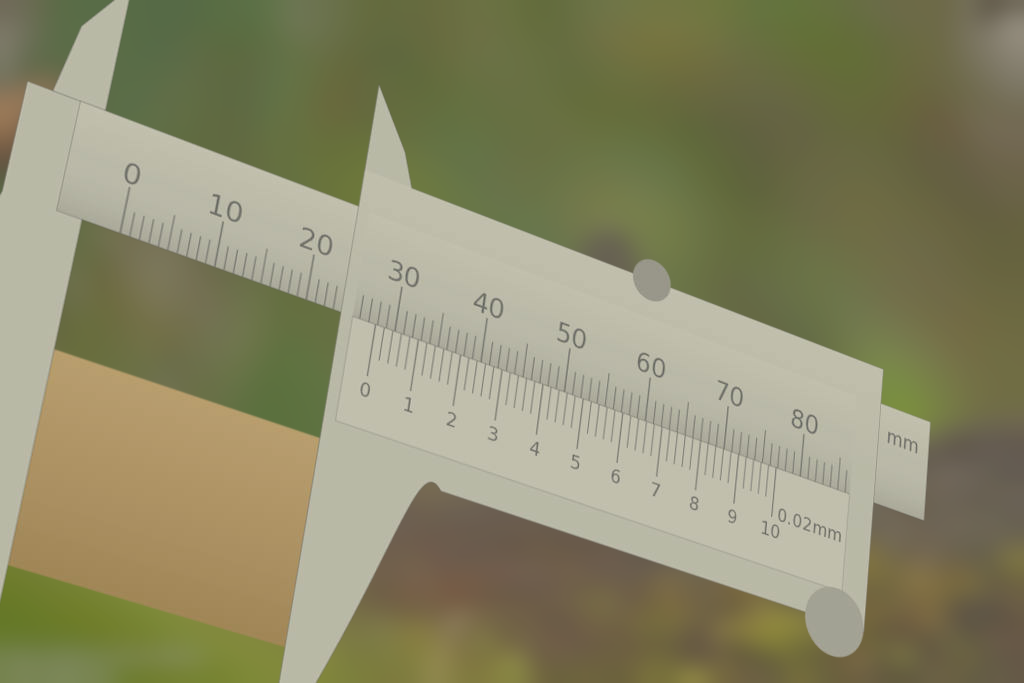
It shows 27.8 mm
